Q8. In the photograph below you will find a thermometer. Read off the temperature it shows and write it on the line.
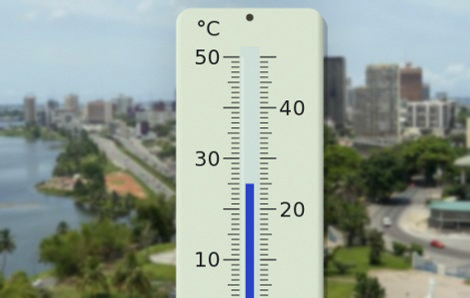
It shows 25 °C
